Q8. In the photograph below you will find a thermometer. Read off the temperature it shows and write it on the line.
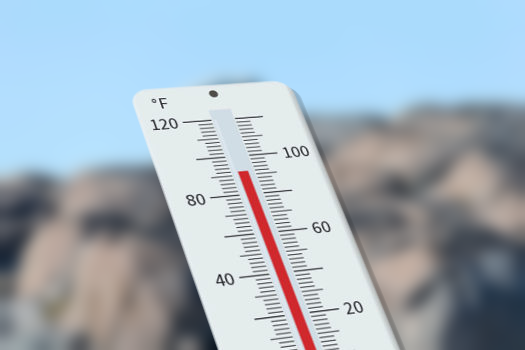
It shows 92 °F
